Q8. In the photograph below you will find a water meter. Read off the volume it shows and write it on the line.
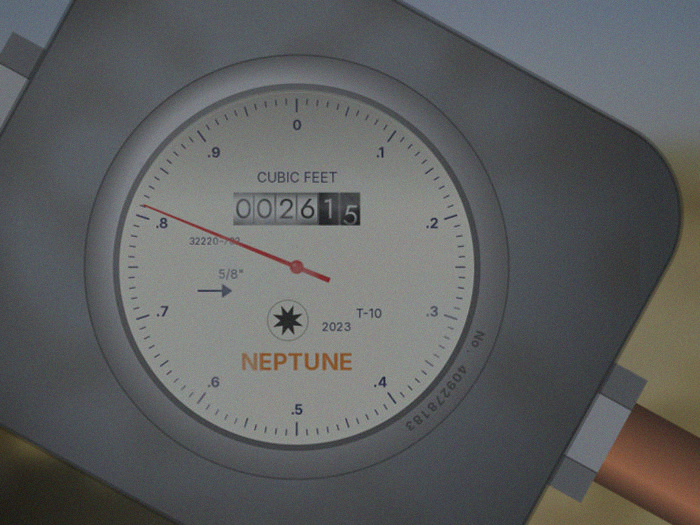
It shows 2614.81 ft³
